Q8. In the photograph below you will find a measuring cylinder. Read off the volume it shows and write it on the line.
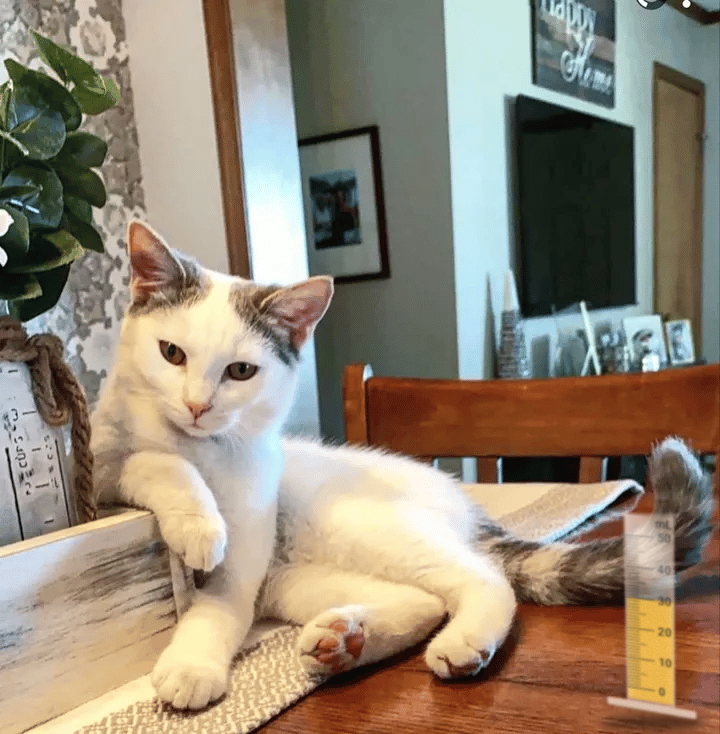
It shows 30 mL
